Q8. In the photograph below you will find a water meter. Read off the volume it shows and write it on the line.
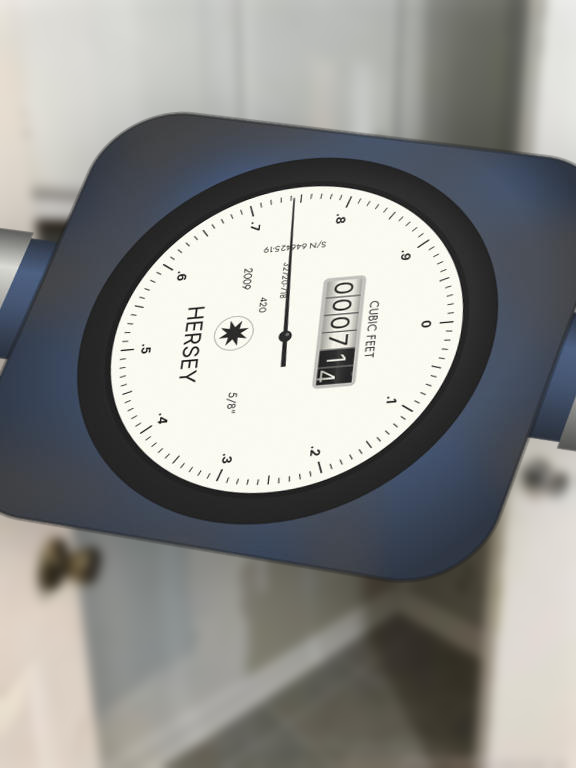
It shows 713.74 ft³
